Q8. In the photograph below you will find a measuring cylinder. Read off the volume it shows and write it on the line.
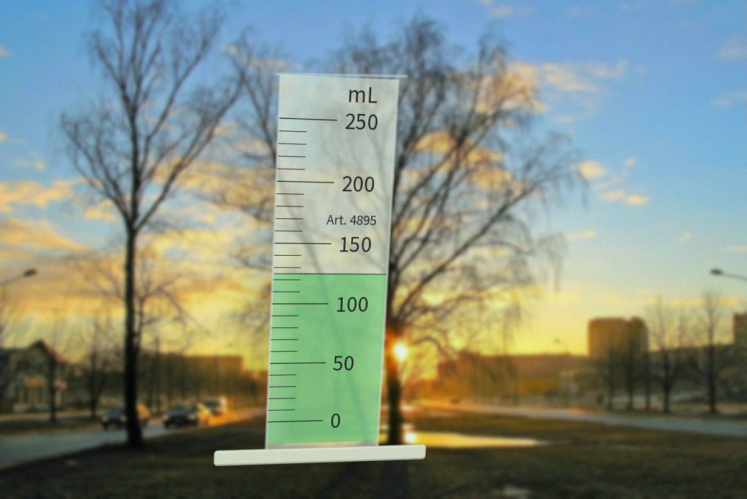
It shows 125 mL
